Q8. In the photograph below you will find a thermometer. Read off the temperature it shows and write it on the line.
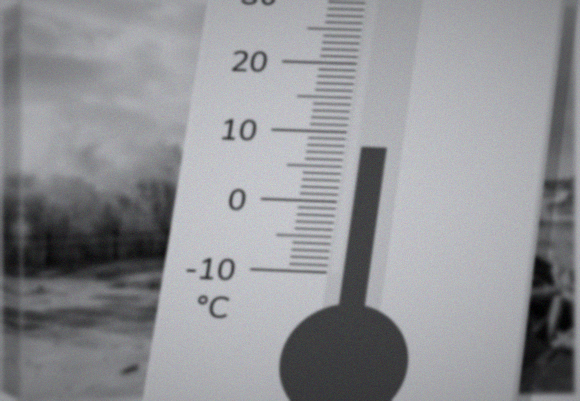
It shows 8 °C
